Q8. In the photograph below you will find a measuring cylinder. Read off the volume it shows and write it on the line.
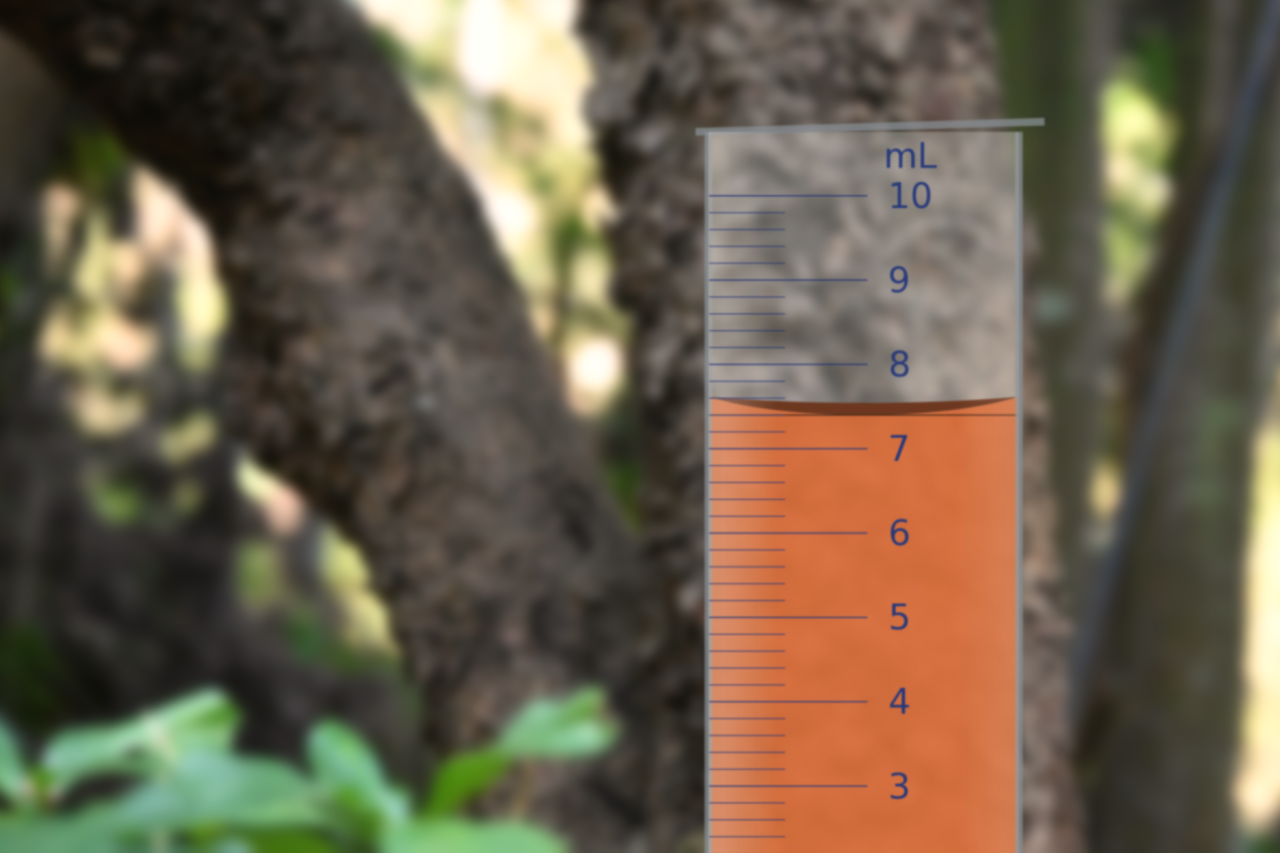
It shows 7.4 mL
